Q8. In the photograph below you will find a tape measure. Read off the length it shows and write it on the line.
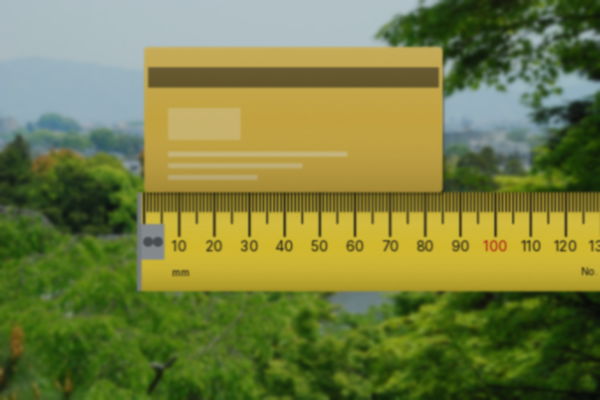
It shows 85 mm
